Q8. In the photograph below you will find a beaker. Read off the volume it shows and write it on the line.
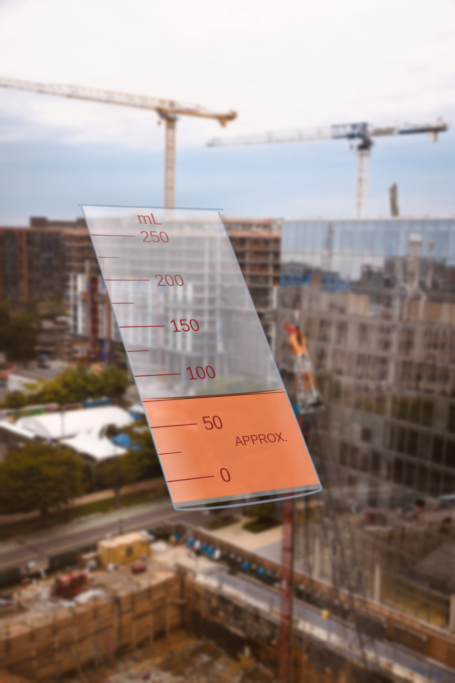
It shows 75 mL
